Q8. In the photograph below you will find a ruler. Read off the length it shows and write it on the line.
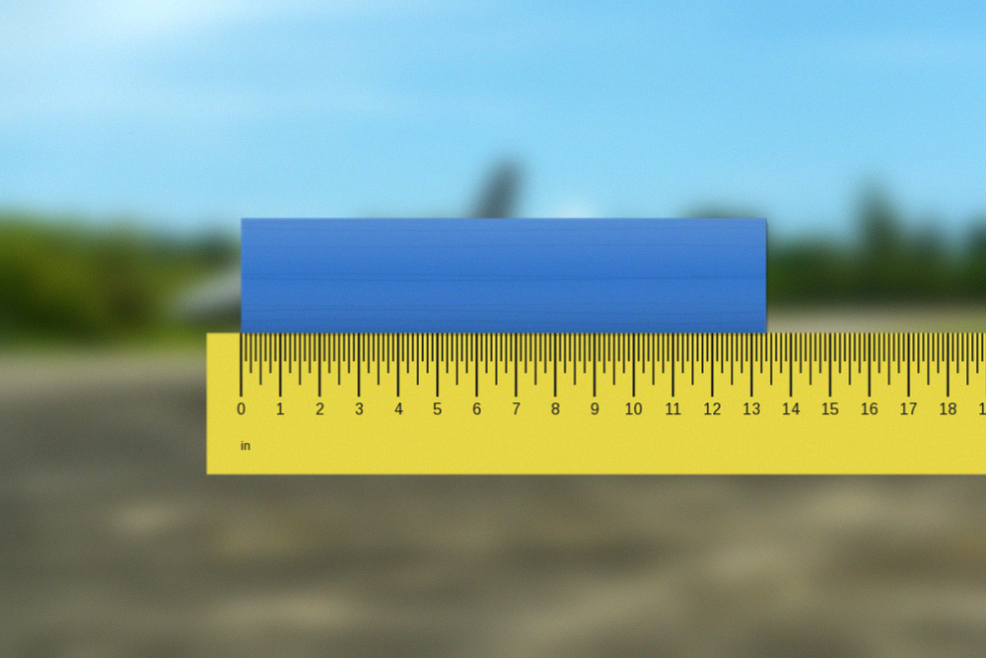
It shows 13.375 in
